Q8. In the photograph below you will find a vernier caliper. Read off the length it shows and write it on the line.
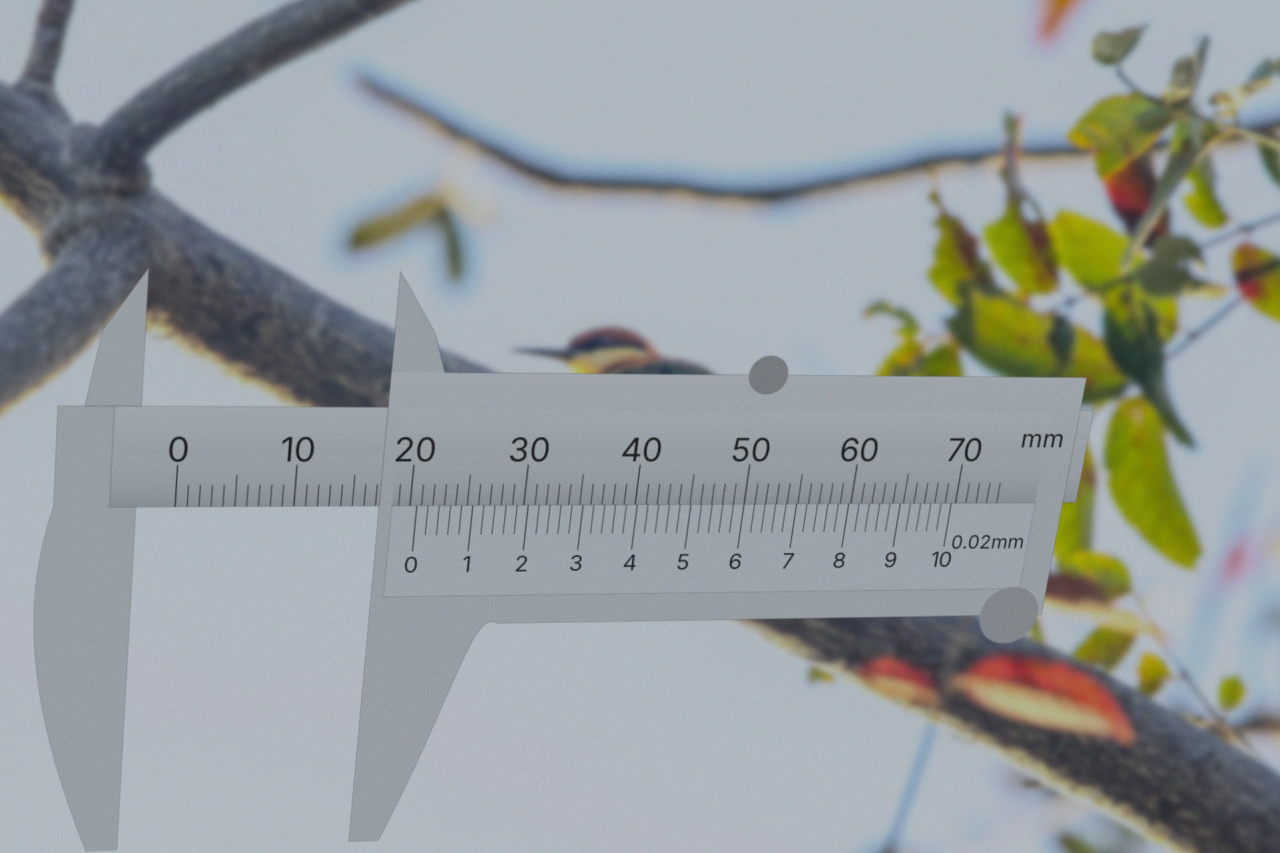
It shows 20.6 mm
